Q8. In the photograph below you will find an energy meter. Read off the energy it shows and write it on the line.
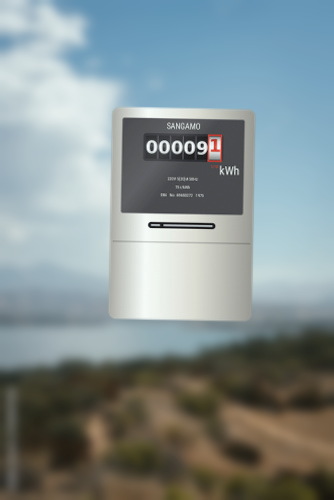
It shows 9.1 kWh
